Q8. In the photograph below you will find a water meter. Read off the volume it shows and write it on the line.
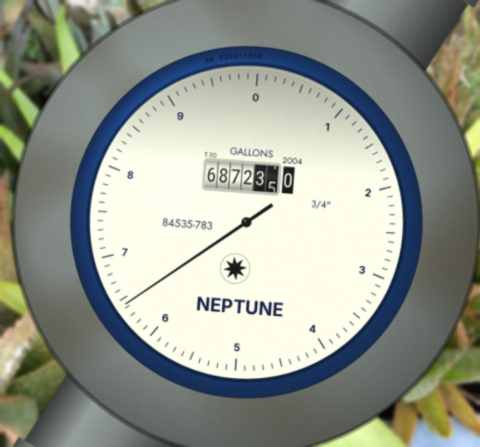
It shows 6872346.4 gal
